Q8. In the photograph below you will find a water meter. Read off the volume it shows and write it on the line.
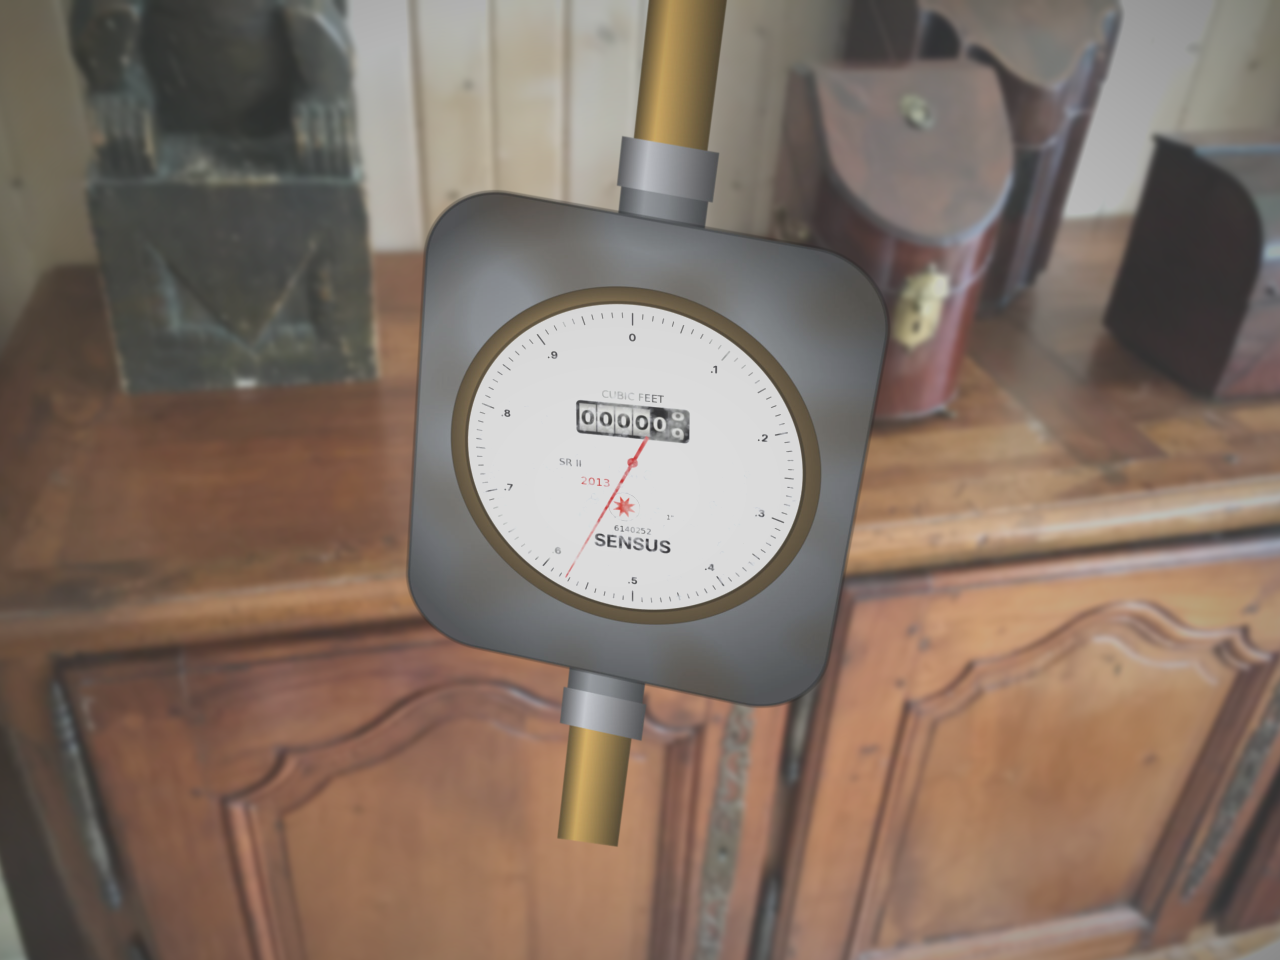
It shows 8.57 ft³
